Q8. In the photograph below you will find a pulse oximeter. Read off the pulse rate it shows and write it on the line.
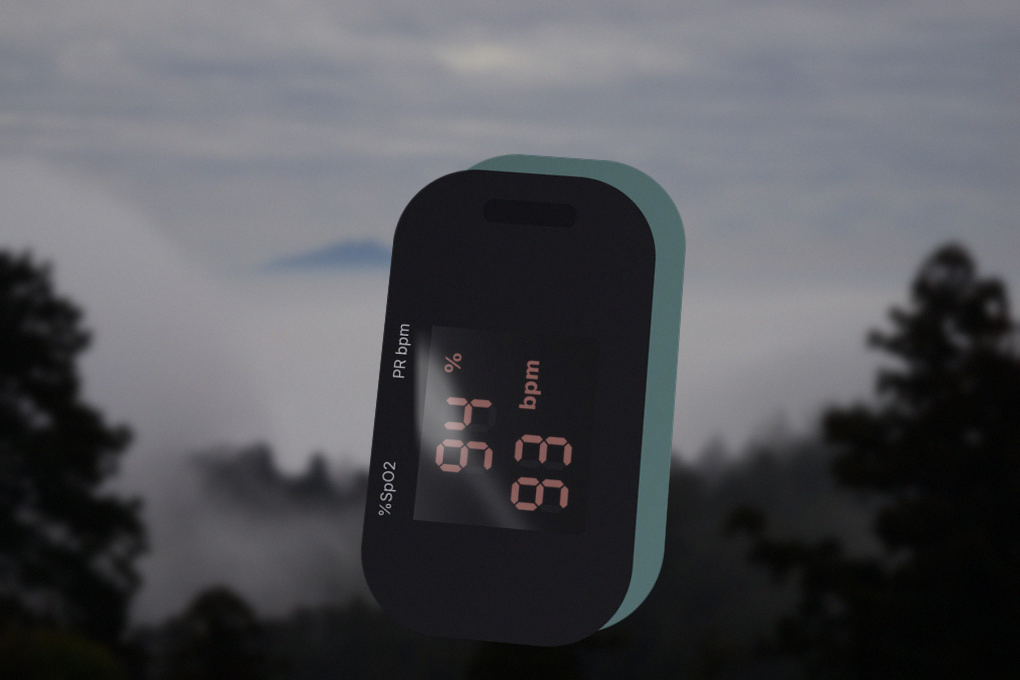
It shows 93 bpm
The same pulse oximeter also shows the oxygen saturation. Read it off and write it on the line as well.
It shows 94 %
